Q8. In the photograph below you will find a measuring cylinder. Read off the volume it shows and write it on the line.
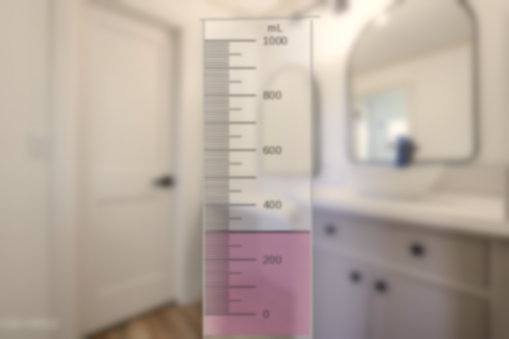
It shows 300 mL
